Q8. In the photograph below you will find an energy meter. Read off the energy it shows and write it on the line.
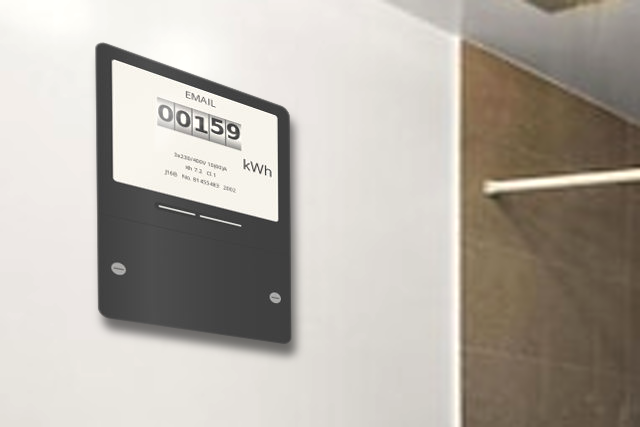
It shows 159 kWh
